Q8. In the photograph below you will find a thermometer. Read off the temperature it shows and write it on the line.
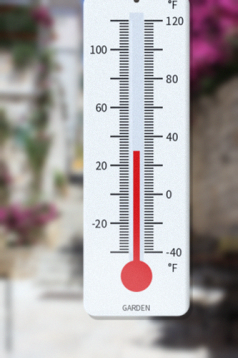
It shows 30 °F
